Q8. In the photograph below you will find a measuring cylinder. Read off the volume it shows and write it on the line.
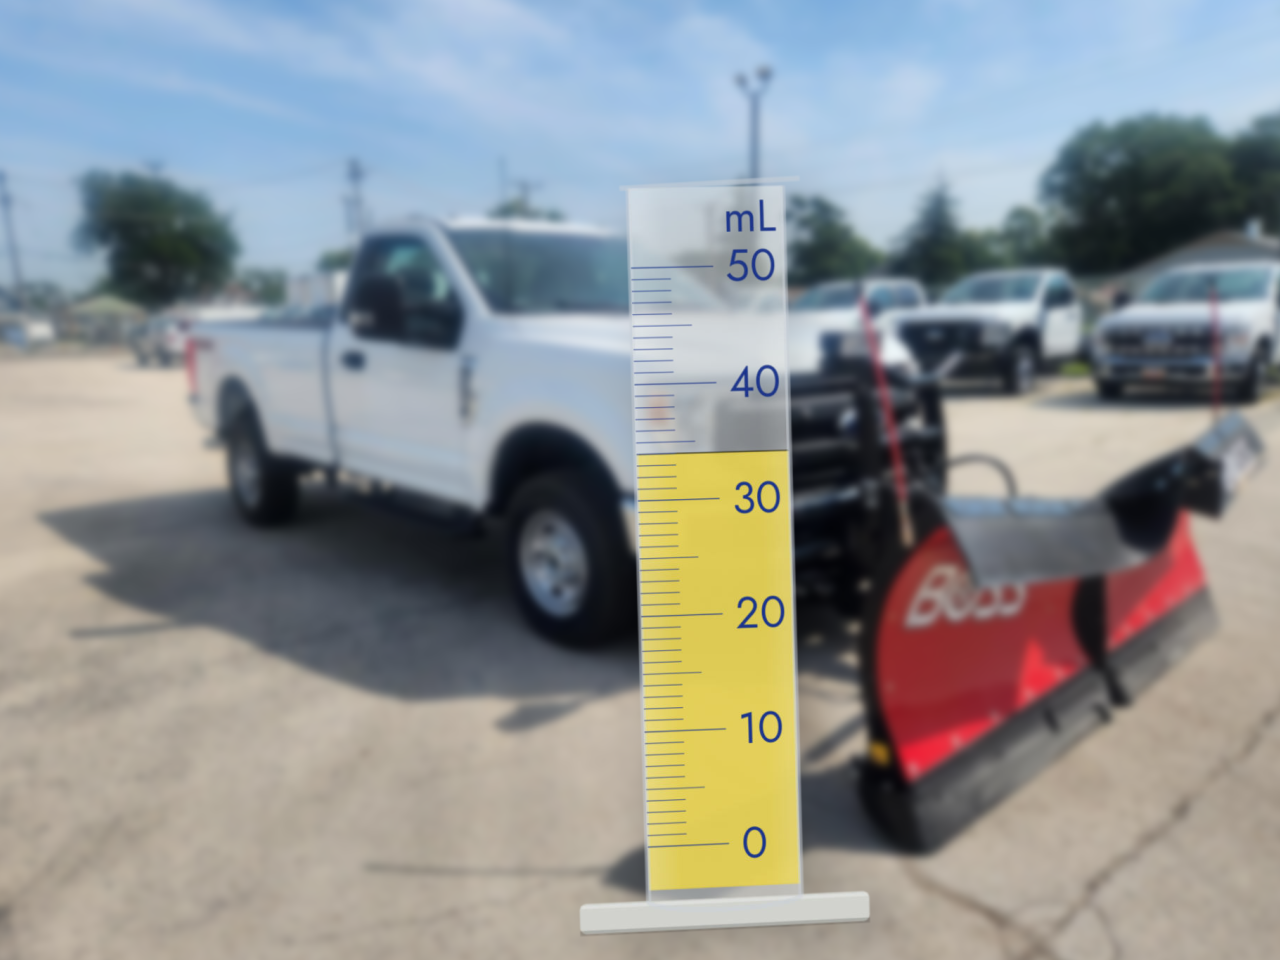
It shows 34 mL
